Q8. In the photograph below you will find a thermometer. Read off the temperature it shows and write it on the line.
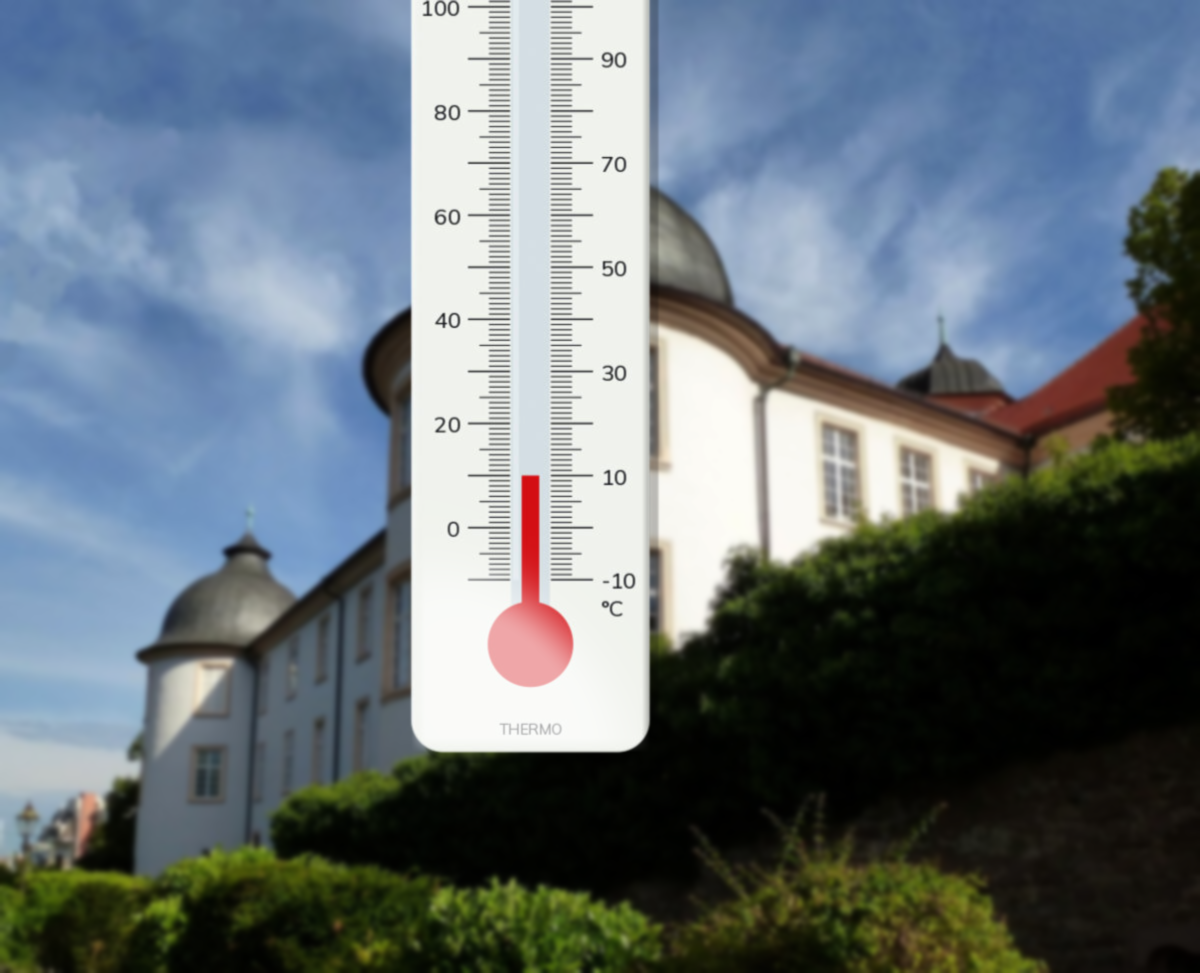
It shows 10 °C
